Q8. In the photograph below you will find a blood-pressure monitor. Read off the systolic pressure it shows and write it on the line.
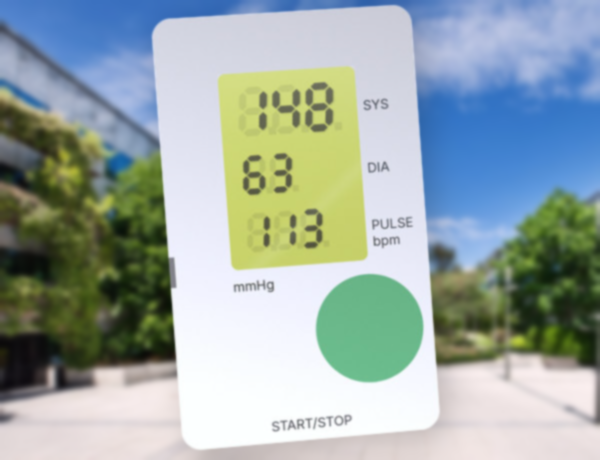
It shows 148 mmHg
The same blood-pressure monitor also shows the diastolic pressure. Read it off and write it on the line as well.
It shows 63 mmHg
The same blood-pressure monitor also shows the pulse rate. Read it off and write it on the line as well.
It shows 113 bpm
